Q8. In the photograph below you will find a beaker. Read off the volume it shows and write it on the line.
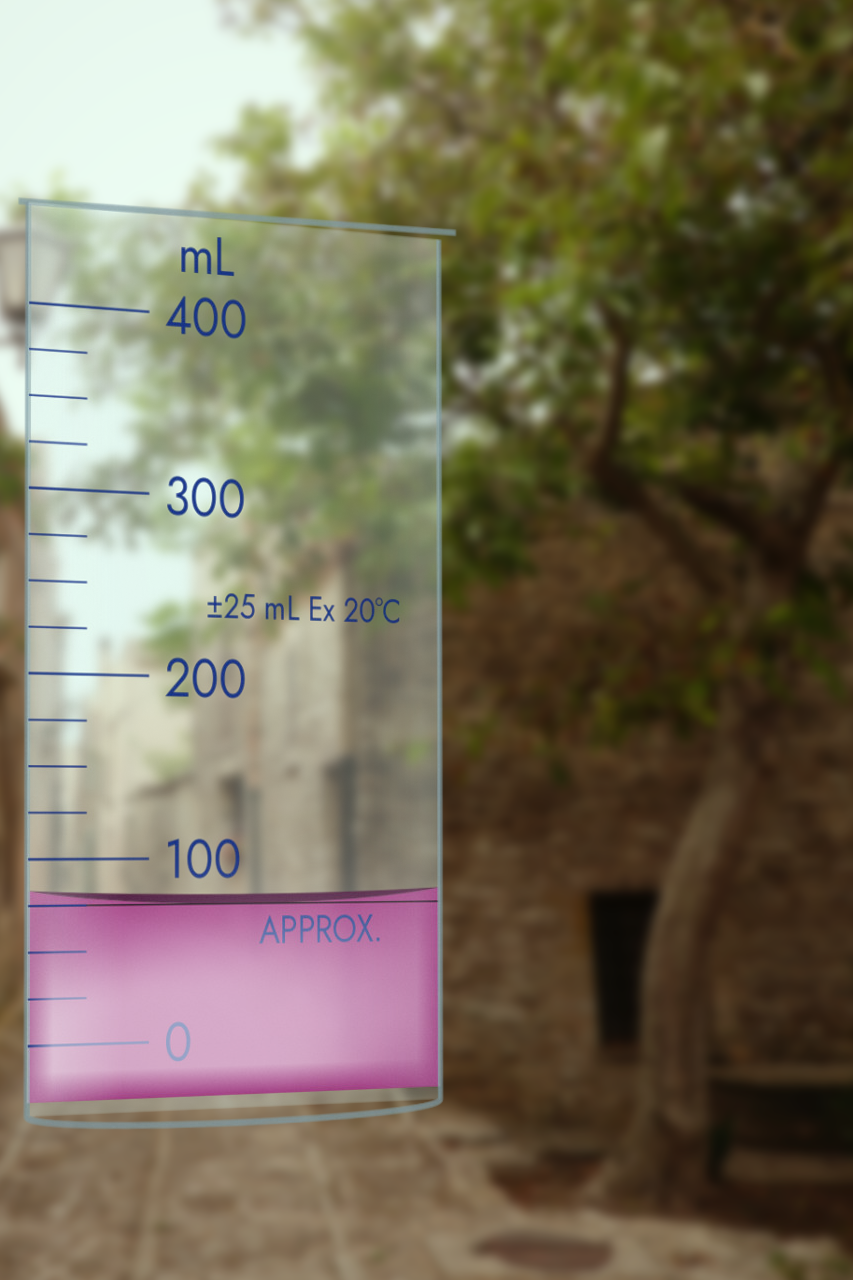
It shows 75 mL
